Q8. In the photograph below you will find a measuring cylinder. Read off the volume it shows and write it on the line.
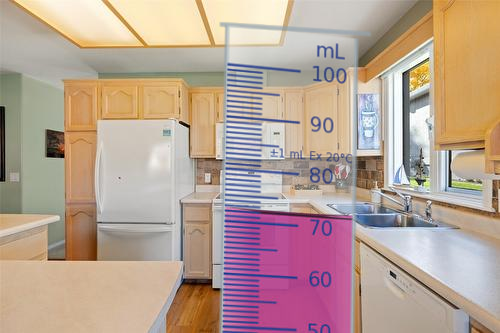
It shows 72 mL
